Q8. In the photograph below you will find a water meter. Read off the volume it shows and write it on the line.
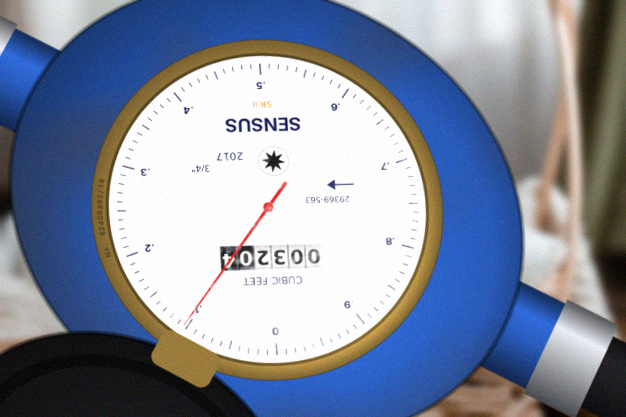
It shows 3204.10 ft³
